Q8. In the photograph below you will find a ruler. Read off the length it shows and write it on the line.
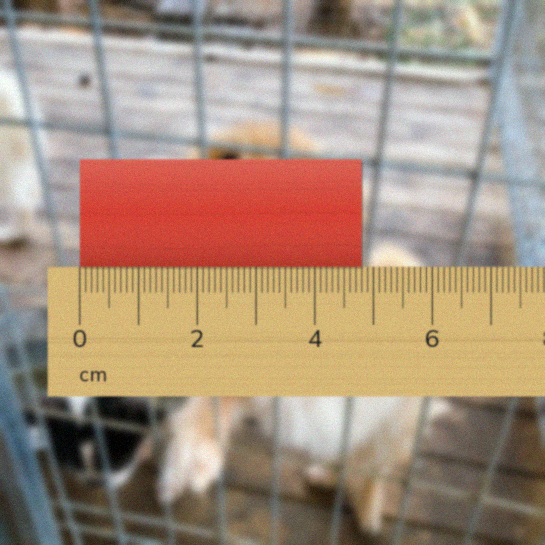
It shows 4.8 cm
